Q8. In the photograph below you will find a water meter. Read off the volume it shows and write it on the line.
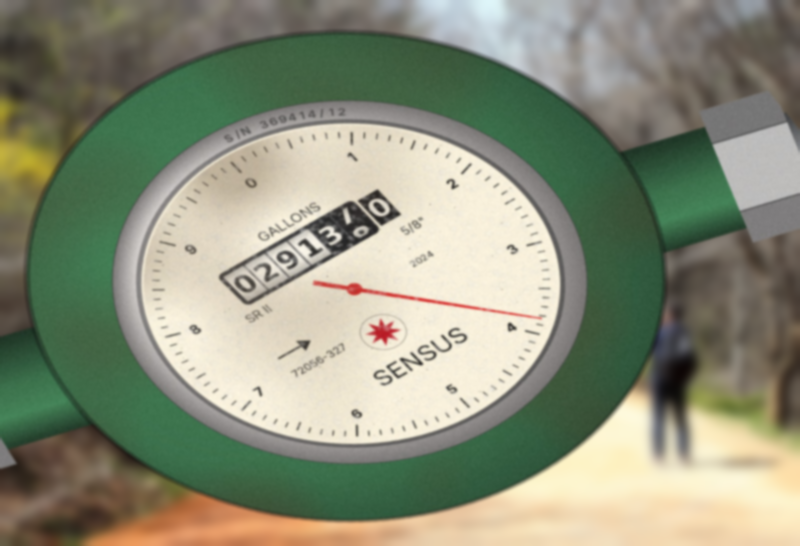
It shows 291373.8 gal
